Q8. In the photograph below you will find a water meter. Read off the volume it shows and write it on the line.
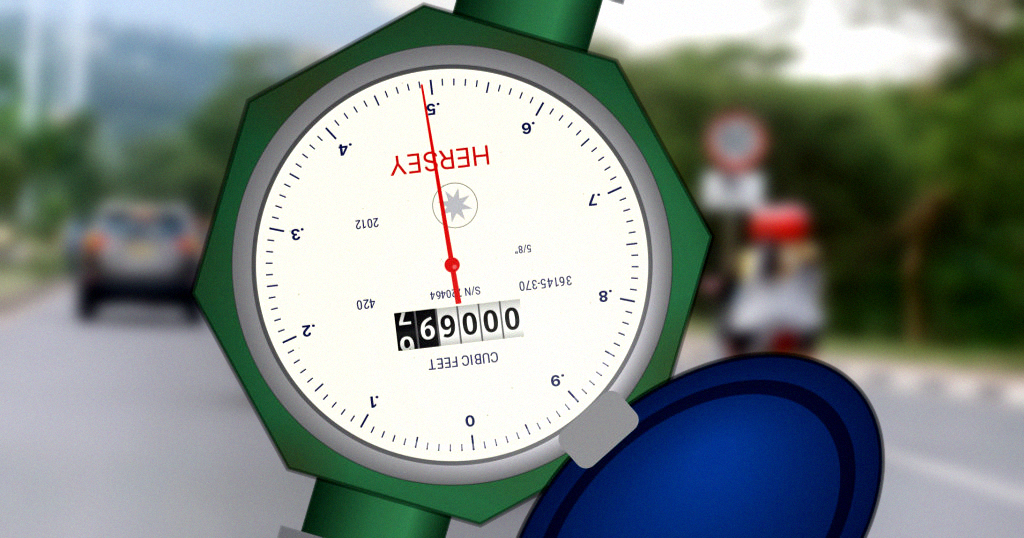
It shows 696.49 ft³
